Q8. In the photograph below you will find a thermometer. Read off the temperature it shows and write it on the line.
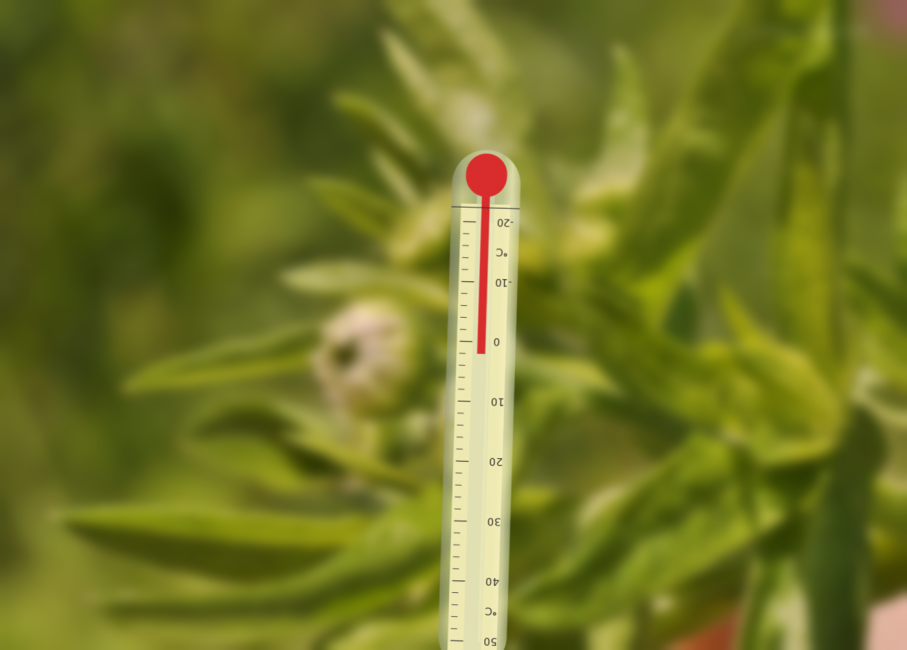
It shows 2 °C
